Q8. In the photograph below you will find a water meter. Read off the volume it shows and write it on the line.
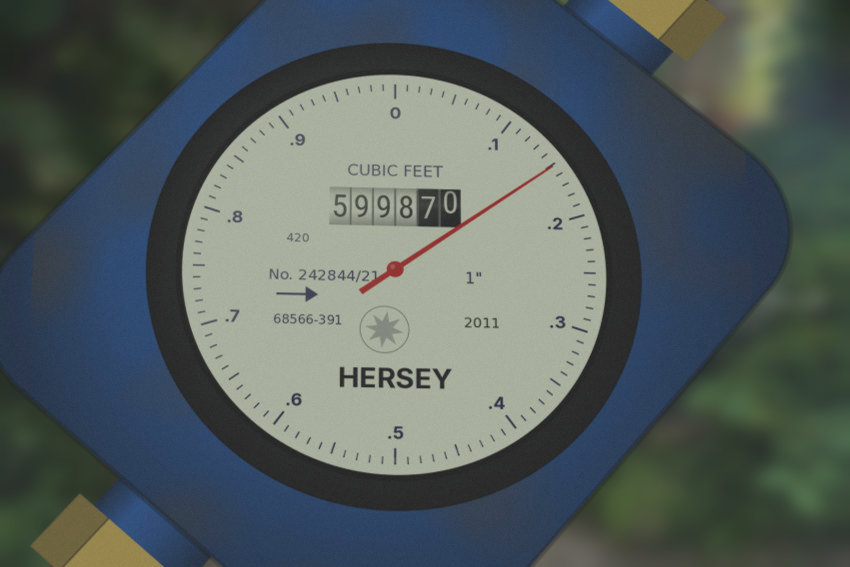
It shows 599870.15 ft³
